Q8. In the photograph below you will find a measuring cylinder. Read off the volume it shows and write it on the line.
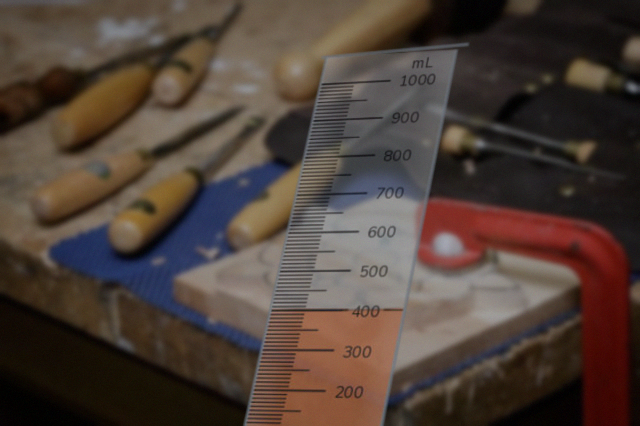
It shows 400 mL
